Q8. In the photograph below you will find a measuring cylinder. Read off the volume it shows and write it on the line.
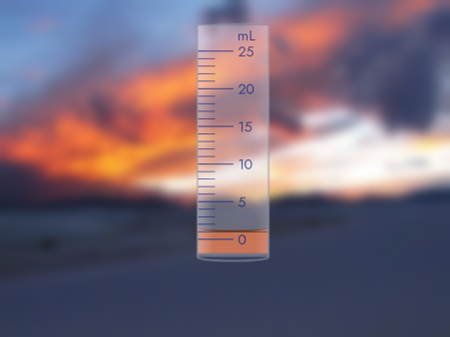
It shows 1 mL
